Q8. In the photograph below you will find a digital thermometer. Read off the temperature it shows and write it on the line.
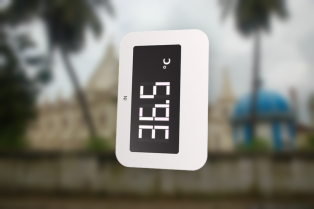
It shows 36.5 °C
